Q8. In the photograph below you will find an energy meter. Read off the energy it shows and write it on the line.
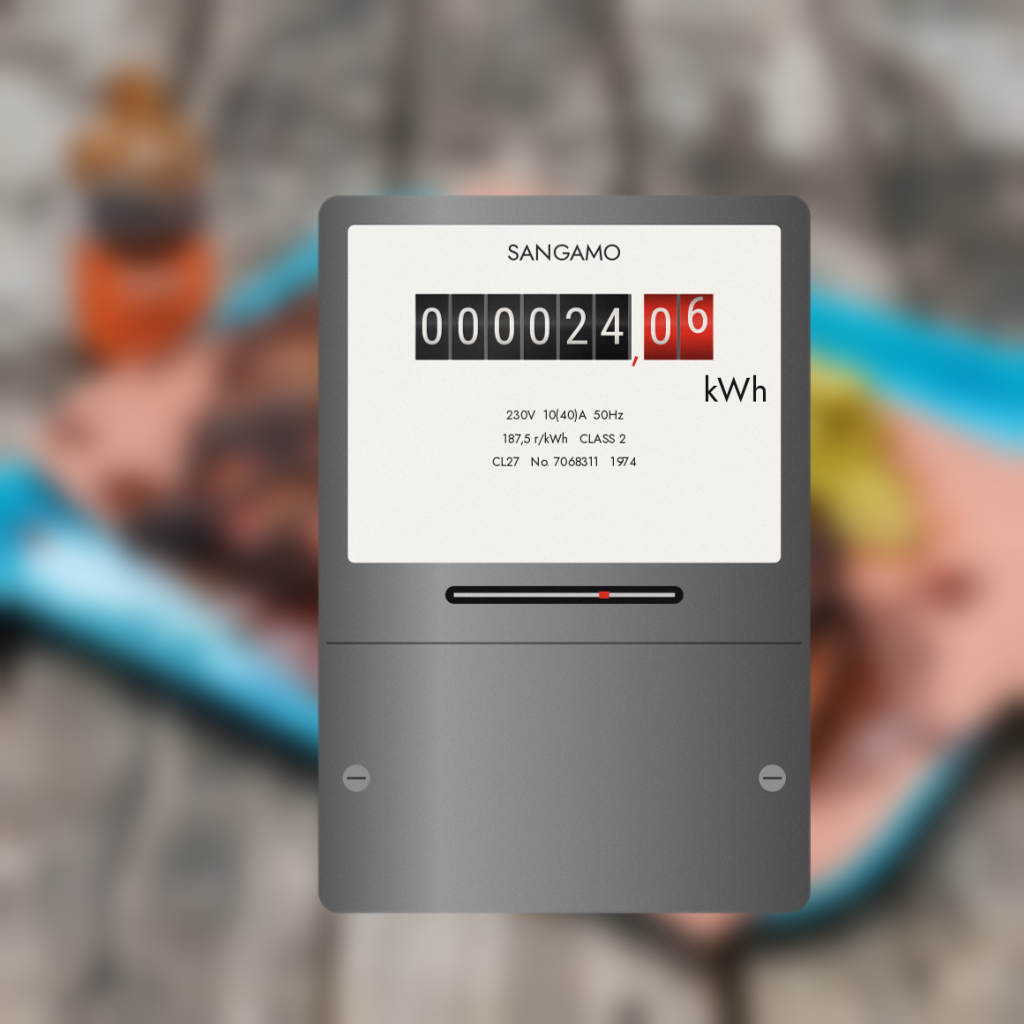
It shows 24.06 kWh
